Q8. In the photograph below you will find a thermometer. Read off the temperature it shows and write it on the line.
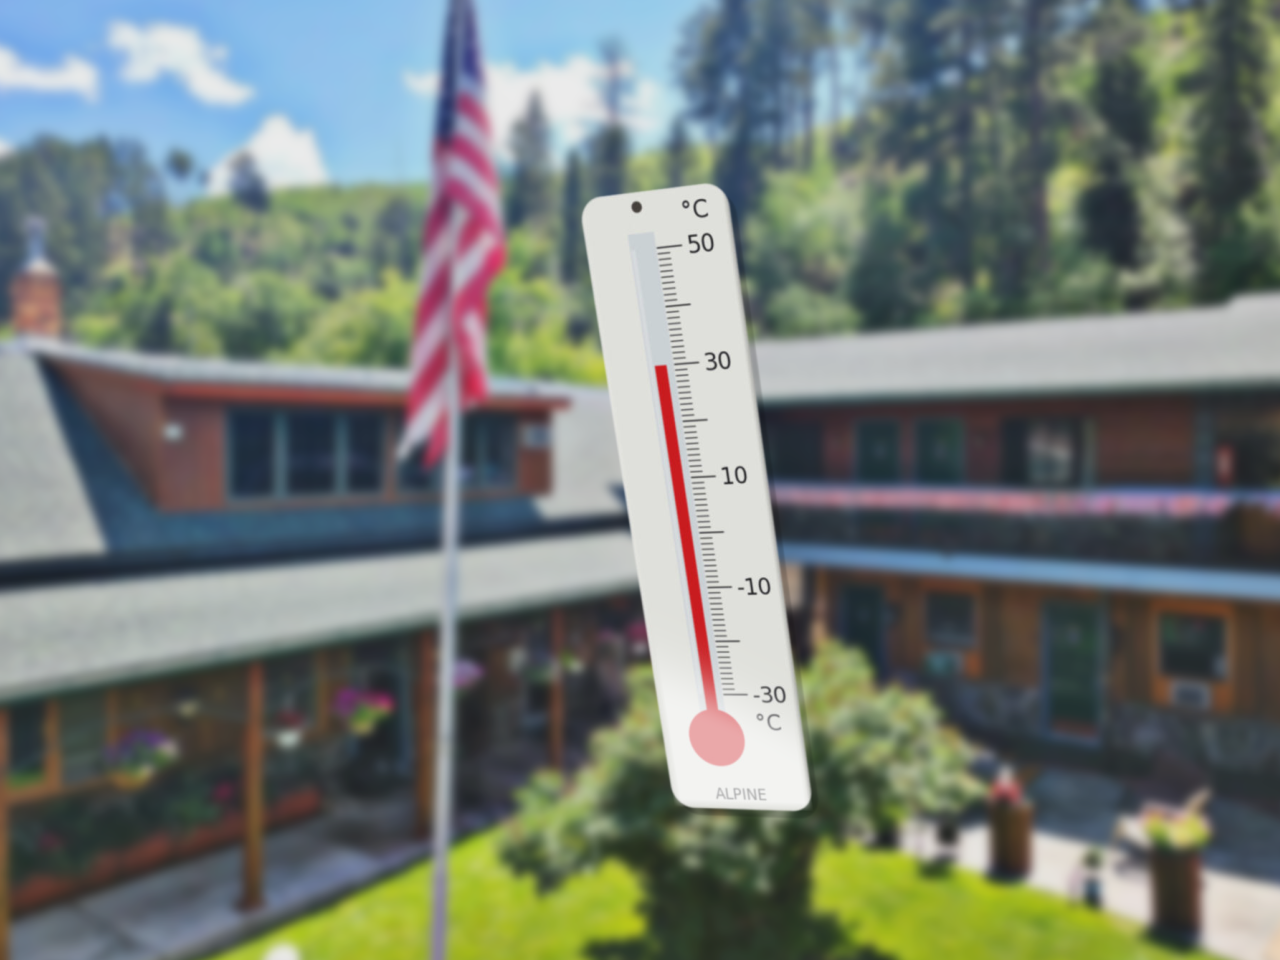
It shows 30 °C
